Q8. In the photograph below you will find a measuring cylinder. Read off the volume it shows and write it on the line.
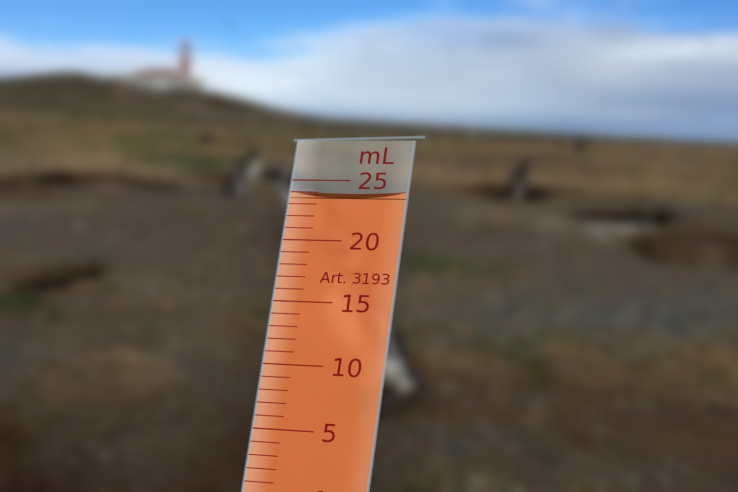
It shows 23.5 mL
